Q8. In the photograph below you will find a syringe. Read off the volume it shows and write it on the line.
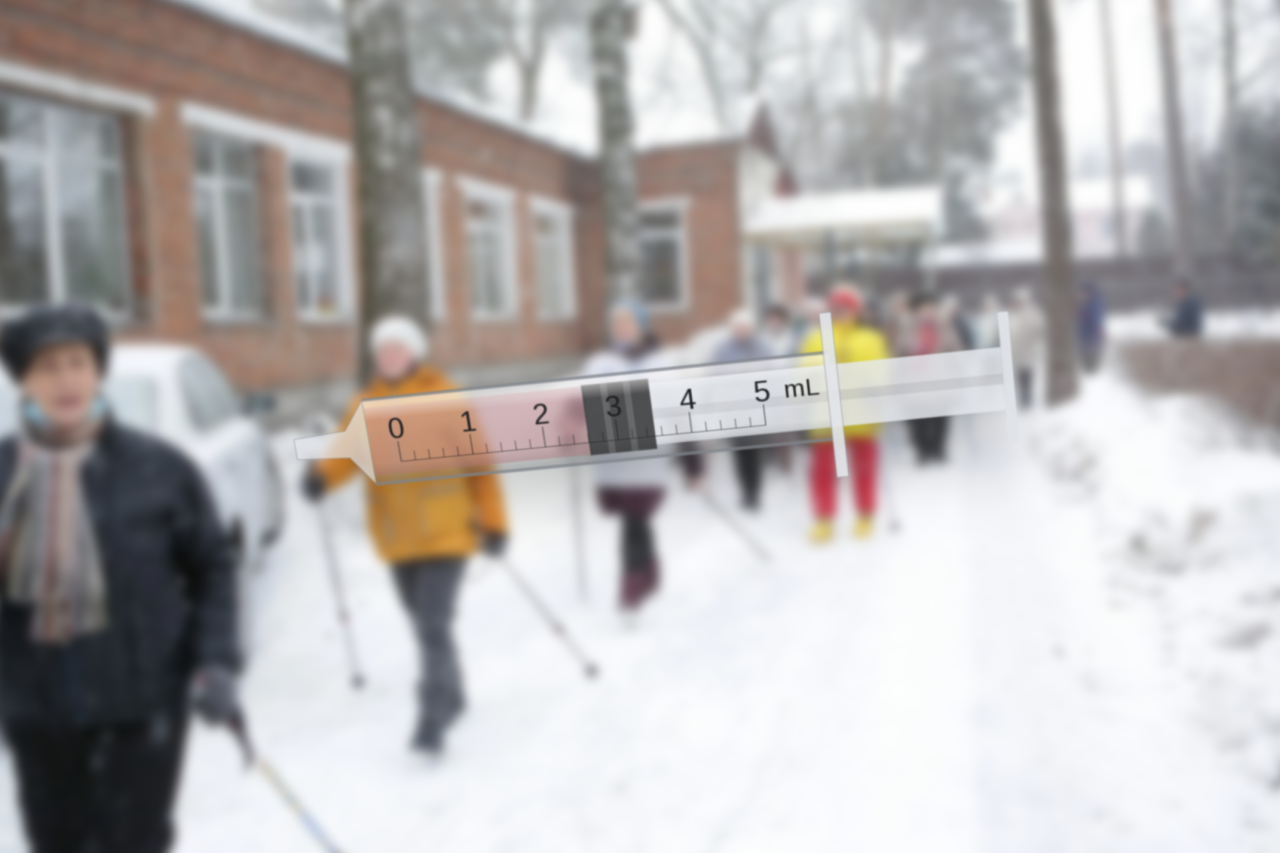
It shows 2.6 mL
